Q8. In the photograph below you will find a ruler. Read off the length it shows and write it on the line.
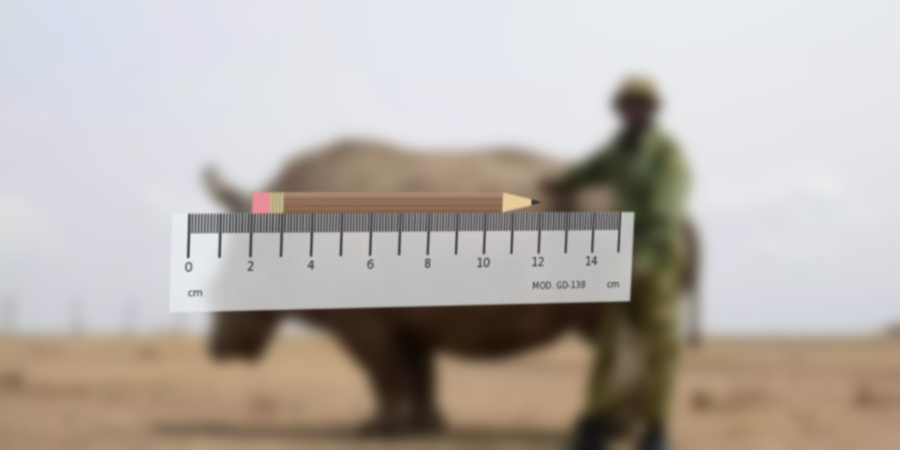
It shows 10 cm
